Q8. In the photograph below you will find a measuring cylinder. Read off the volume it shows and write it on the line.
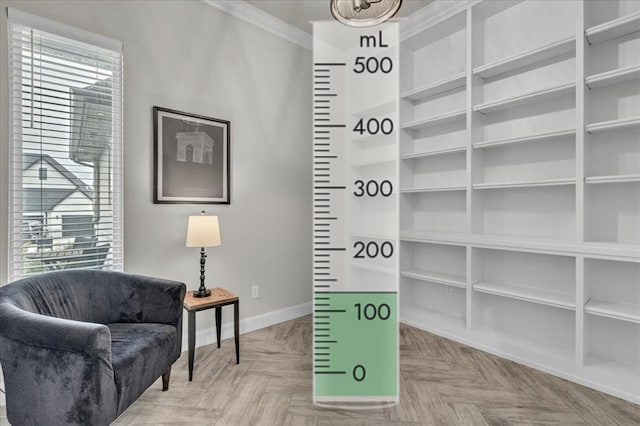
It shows 130 mL
